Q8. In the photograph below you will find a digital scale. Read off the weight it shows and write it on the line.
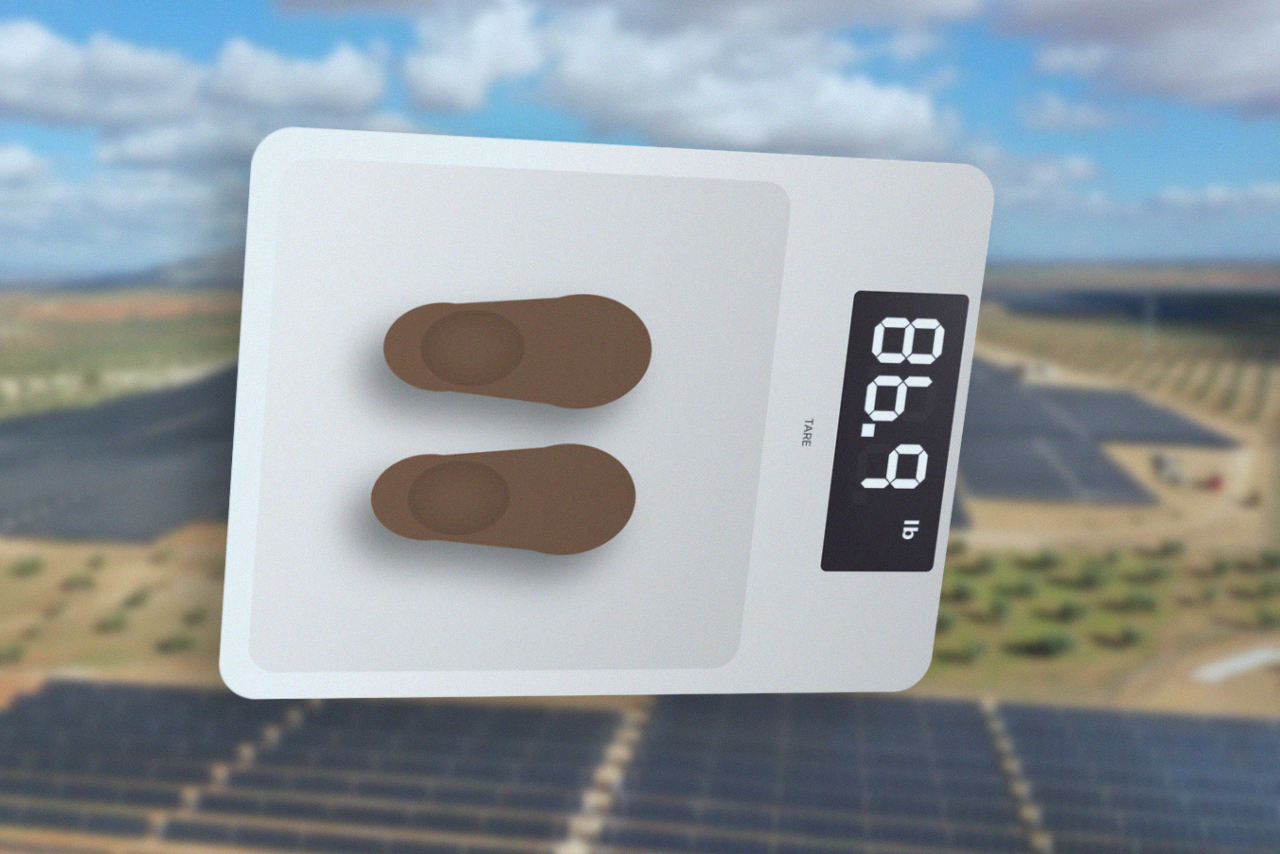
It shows 86.9 lb
